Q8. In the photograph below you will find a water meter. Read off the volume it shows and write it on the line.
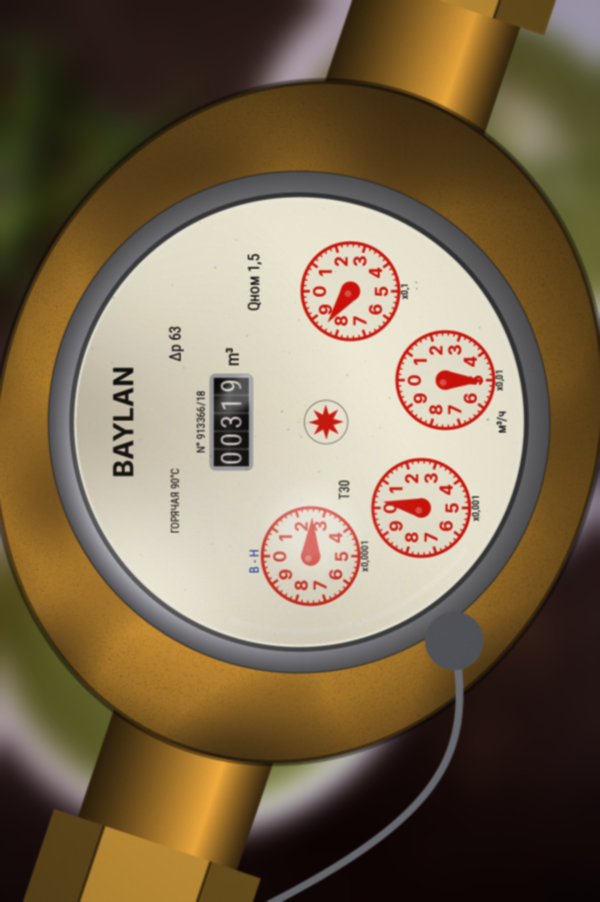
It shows 319.8502 m³
